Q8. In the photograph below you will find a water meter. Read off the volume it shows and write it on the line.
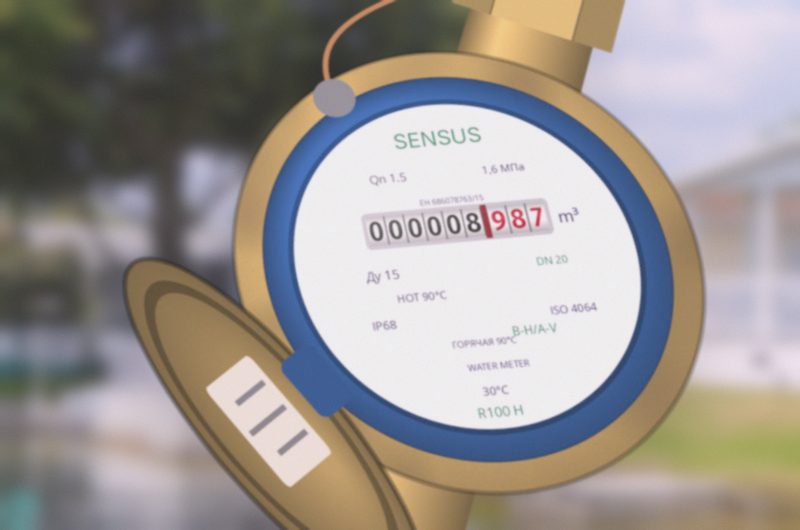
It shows 8.987 m³
